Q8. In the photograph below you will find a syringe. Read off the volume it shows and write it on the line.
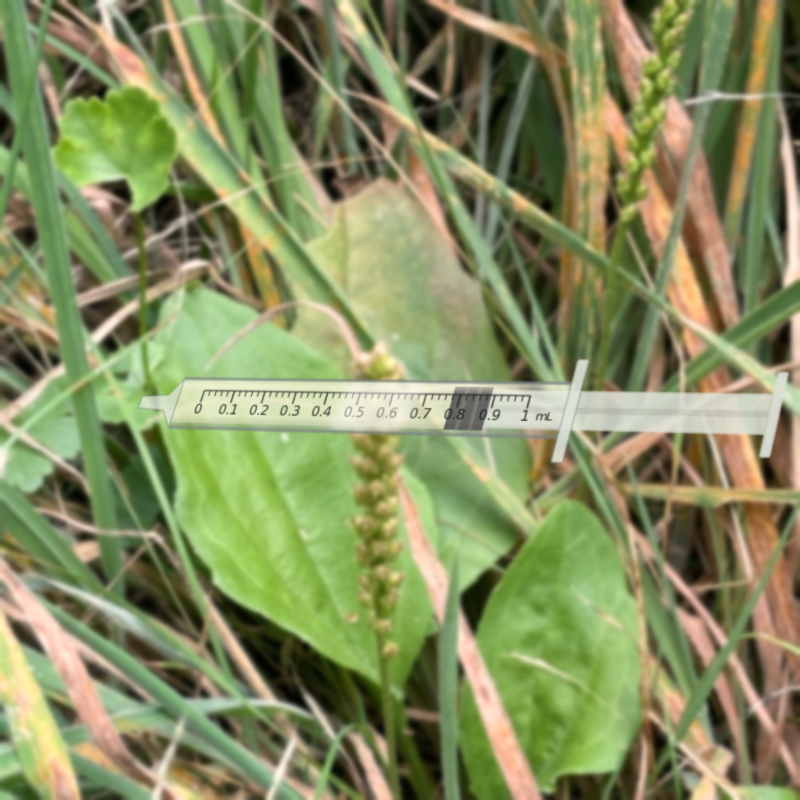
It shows 0.78 mL
